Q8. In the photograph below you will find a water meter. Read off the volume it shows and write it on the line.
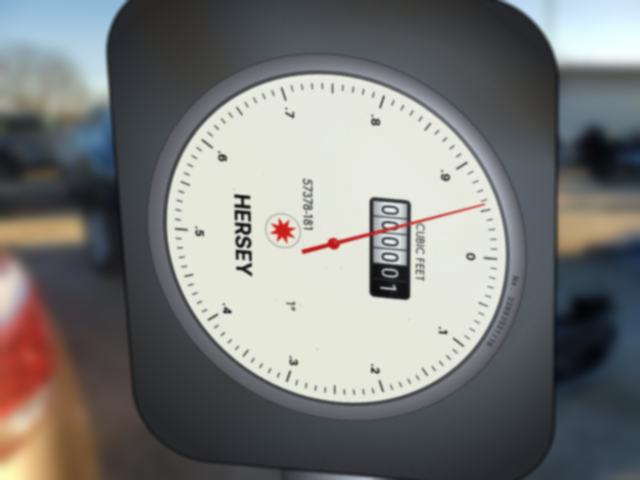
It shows 0.94 ft³
